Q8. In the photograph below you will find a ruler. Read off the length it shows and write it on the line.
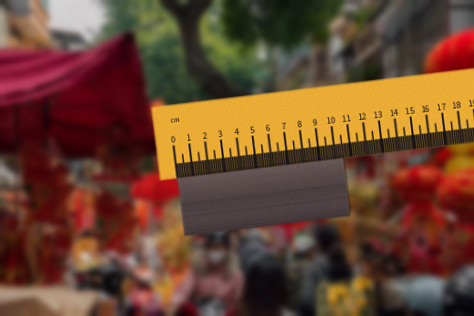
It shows 10.5 cm
